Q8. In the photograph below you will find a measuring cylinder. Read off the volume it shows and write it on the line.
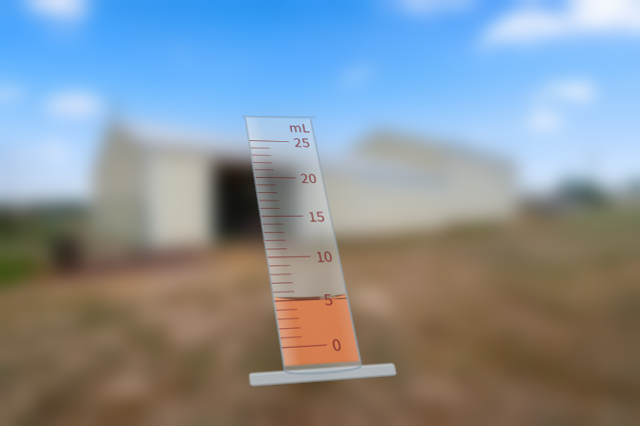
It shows 5 mL
